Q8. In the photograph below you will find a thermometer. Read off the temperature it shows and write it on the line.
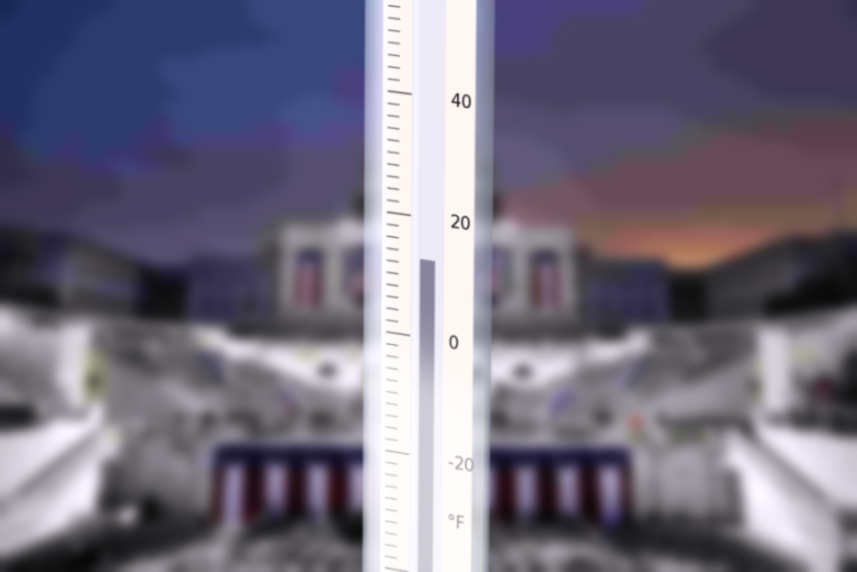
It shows 13 °F
